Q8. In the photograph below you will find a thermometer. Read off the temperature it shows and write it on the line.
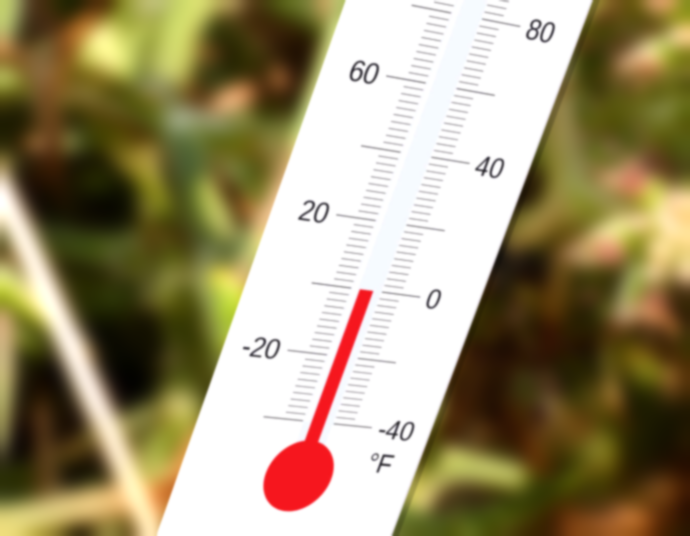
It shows 0 °F
